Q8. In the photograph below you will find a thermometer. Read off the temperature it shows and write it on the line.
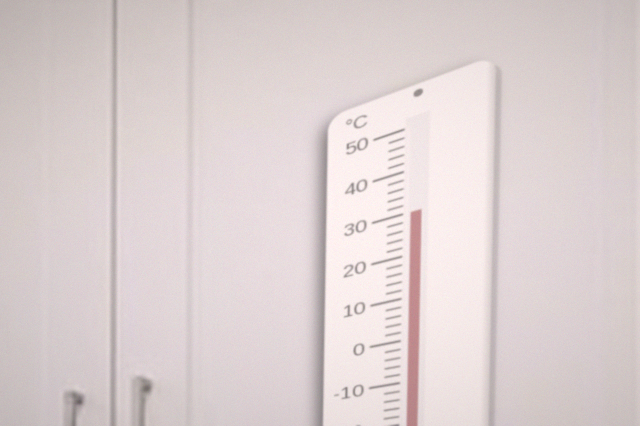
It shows 30 °C
